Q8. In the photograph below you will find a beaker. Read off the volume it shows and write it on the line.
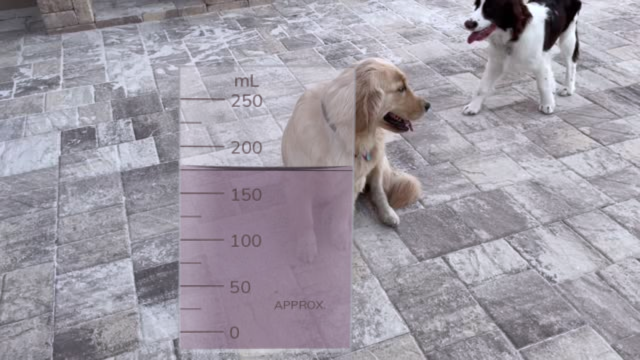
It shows 175 mL
